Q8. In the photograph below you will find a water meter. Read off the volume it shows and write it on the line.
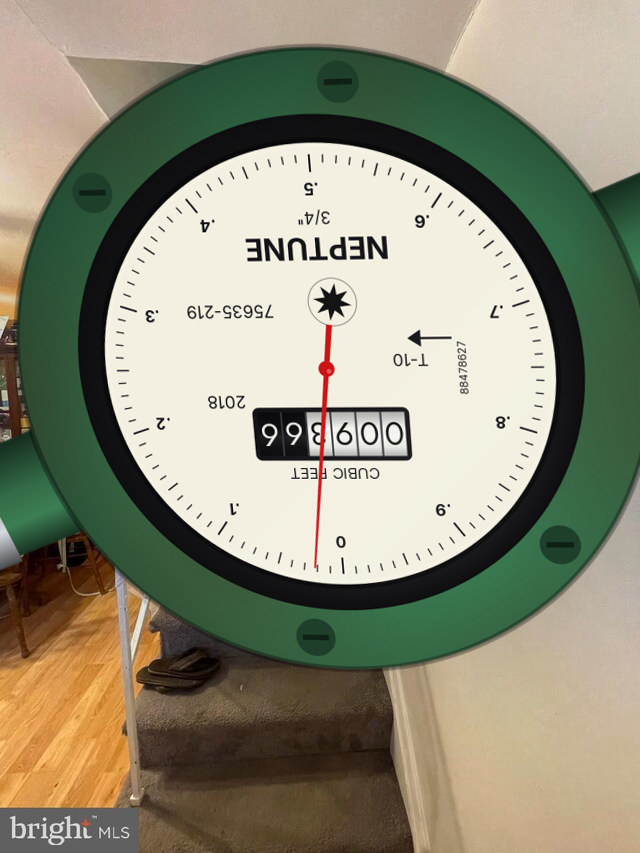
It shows 9366.02 ft³
